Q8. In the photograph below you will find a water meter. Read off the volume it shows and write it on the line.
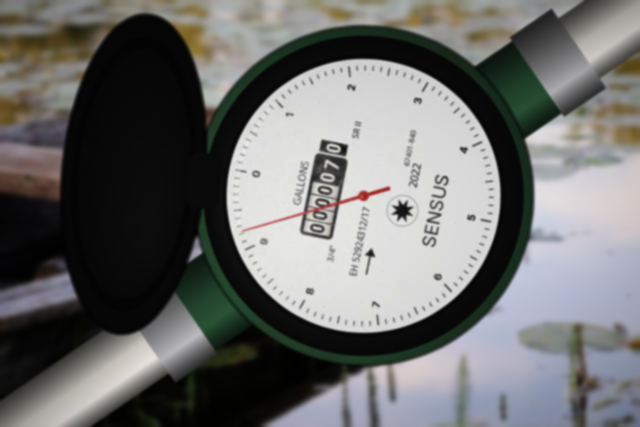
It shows 69.2 gal
